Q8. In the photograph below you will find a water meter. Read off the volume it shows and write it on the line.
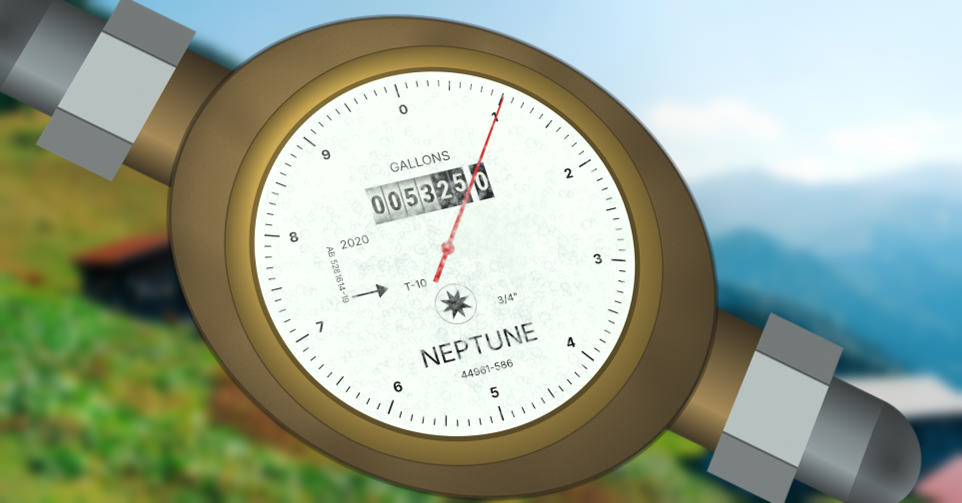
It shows 53251.0 gal
